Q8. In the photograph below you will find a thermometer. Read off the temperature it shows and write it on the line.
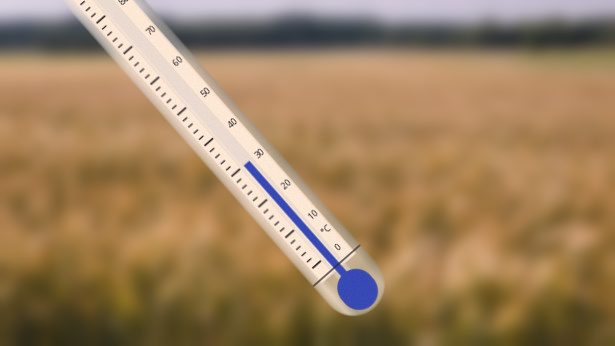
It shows 30 °C
